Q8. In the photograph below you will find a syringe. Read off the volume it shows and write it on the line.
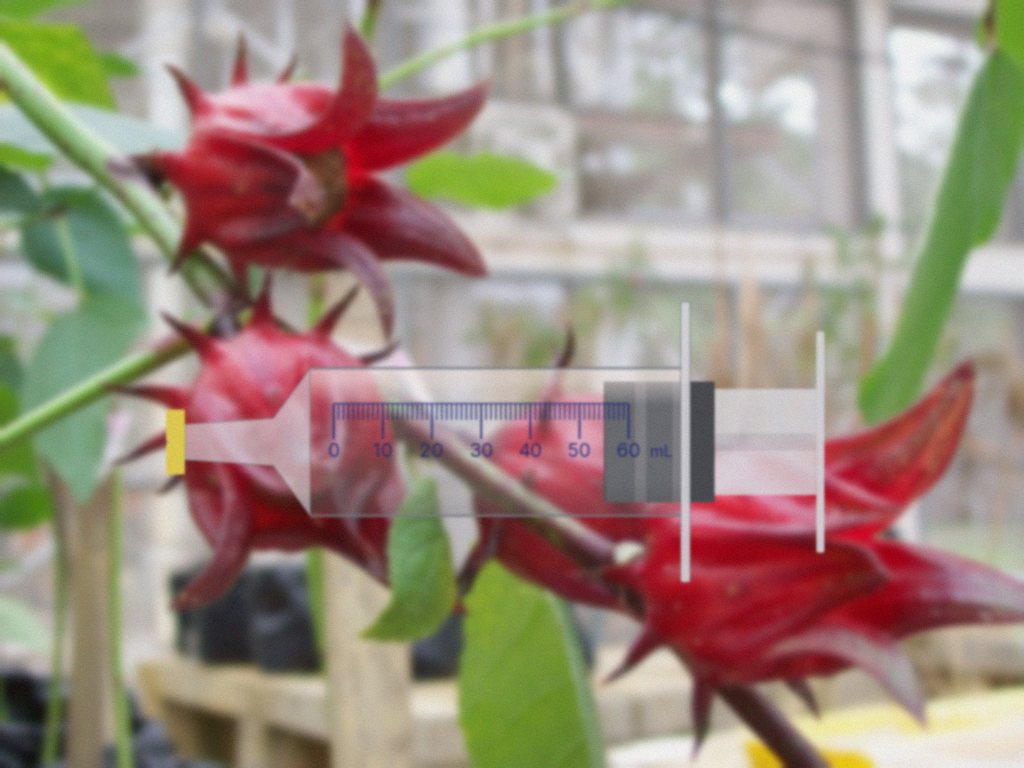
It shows 55 mL
